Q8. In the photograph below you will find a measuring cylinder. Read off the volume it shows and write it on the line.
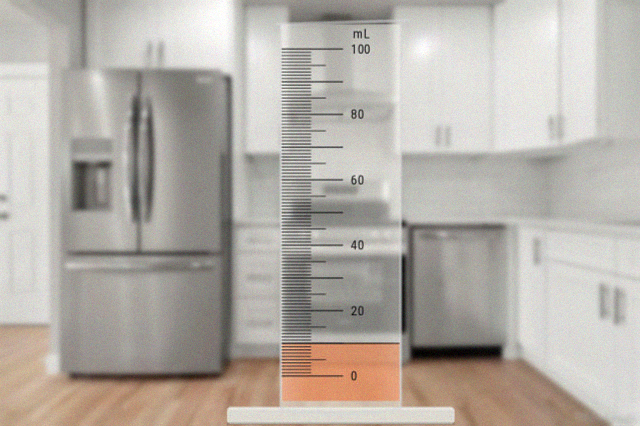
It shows 10 mL
